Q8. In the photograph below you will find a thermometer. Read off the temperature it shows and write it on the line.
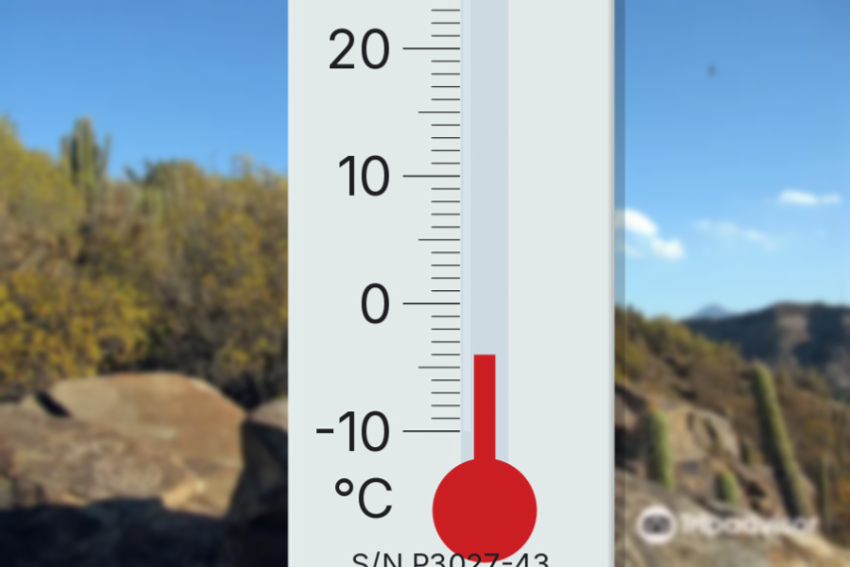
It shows -4 °C
